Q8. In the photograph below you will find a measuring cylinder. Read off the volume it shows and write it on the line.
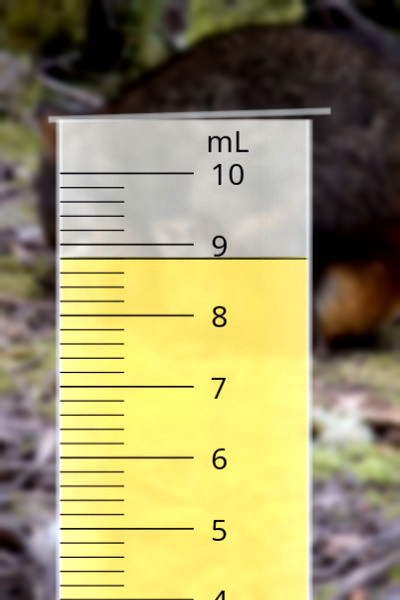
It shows 8.8 mL
